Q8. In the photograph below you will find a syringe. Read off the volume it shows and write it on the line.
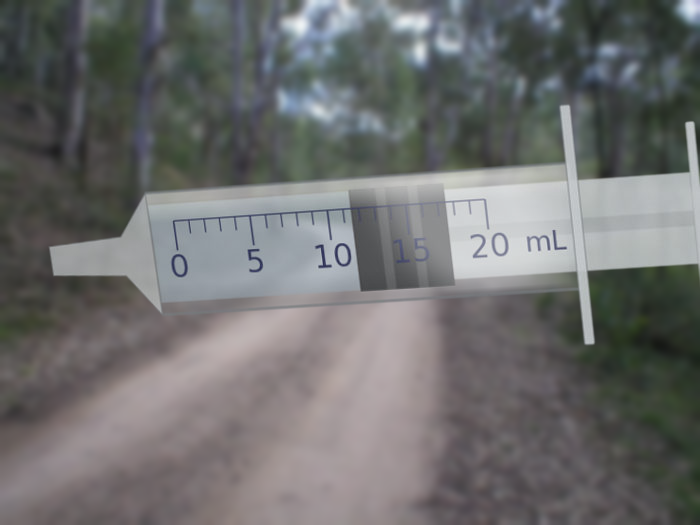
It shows 11.5 mL
